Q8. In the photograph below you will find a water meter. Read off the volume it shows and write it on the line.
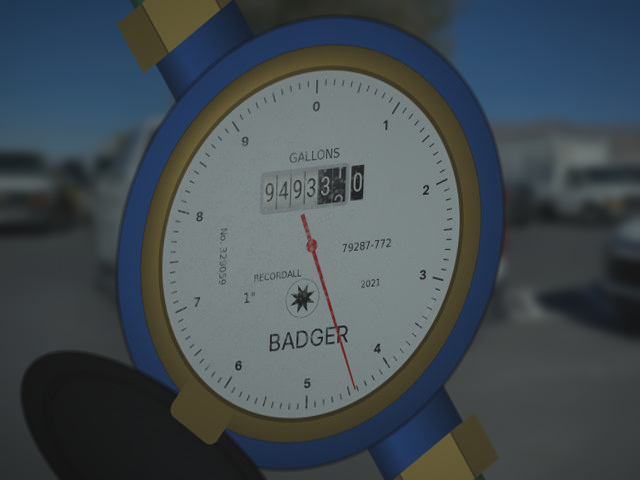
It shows 9493314.4 gal
